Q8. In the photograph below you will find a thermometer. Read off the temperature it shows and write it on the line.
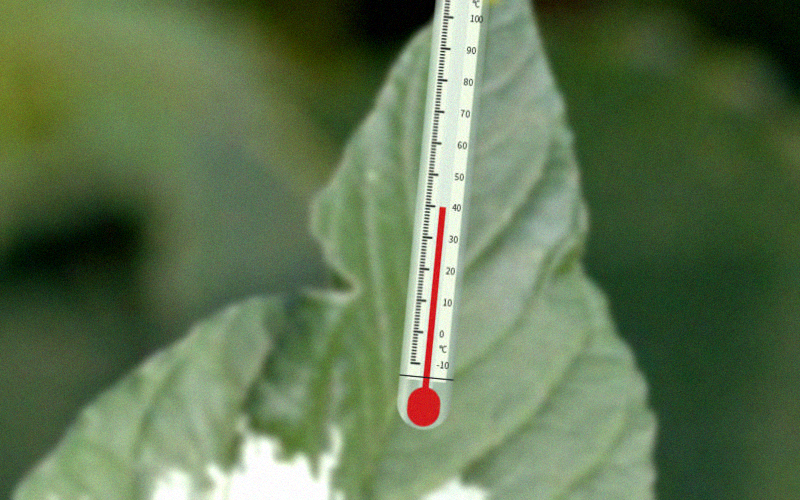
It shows 40 °C
